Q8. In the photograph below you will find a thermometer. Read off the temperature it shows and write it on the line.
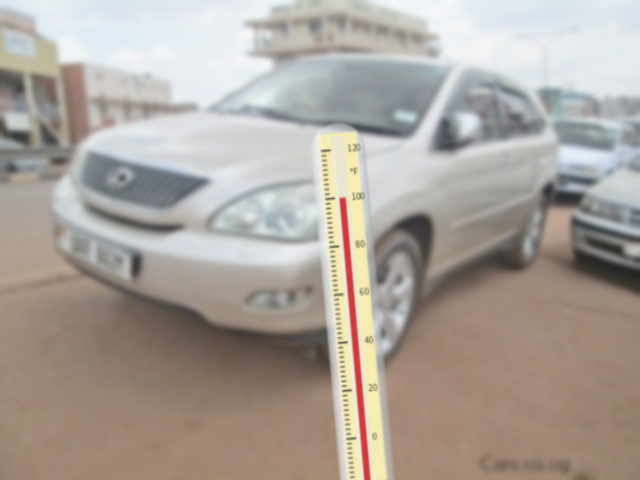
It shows 100 °F
